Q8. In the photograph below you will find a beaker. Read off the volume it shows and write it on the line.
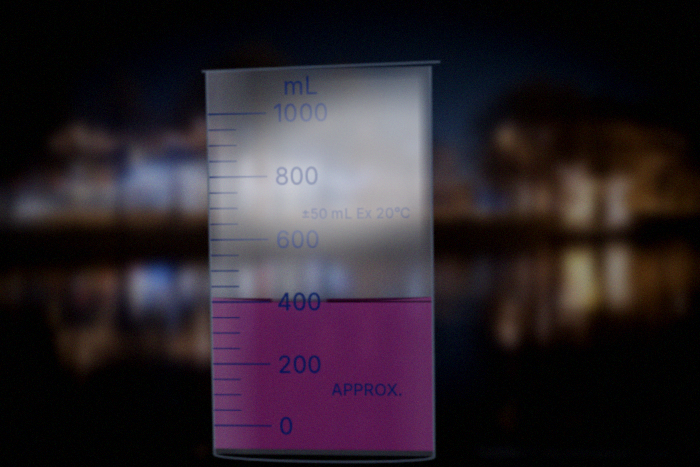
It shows 400 mL
